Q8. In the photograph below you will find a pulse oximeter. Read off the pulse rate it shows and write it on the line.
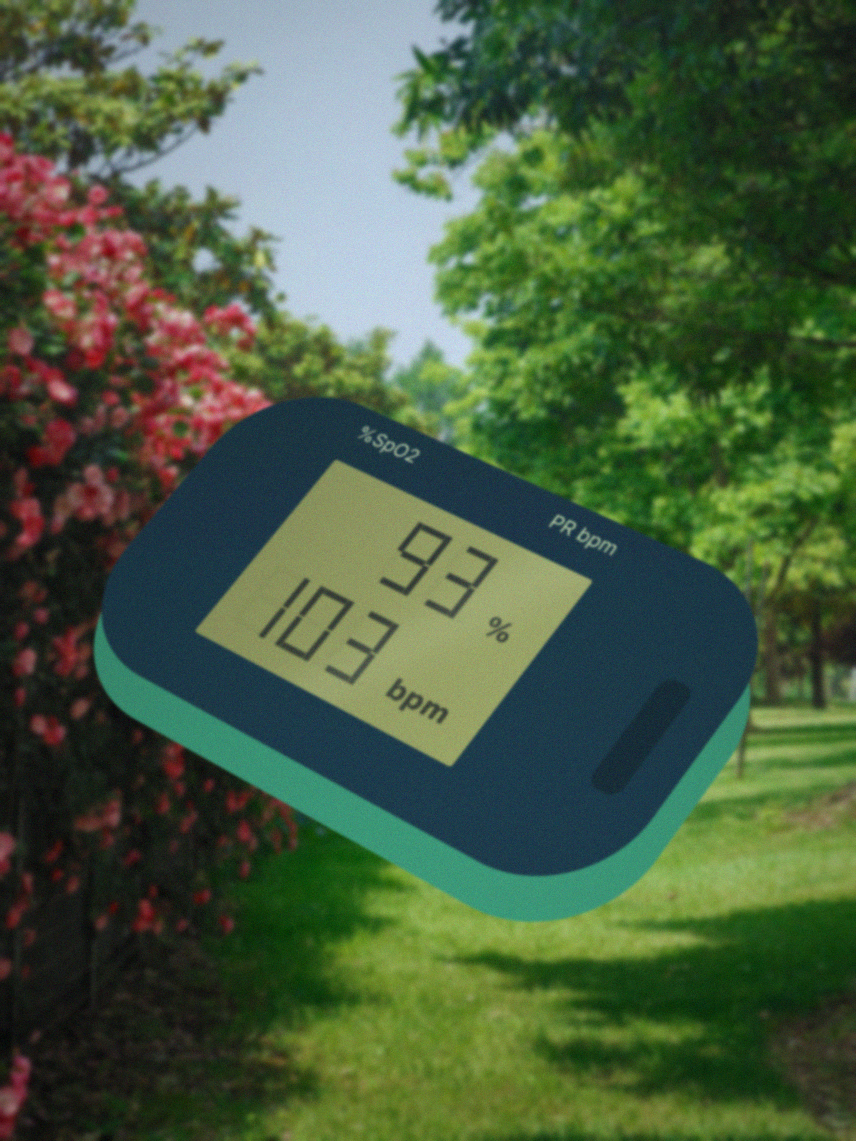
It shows 103 bpm
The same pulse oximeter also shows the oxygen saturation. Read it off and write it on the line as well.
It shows 93 %
